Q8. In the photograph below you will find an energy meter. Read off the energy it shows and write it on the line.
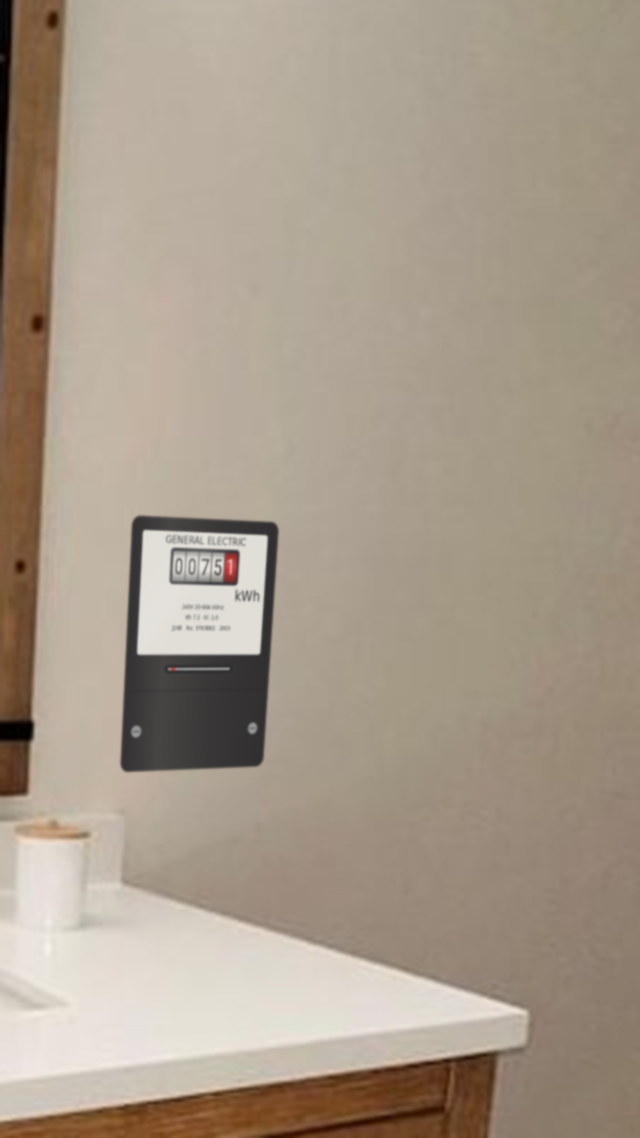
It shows 75.1 kWh
